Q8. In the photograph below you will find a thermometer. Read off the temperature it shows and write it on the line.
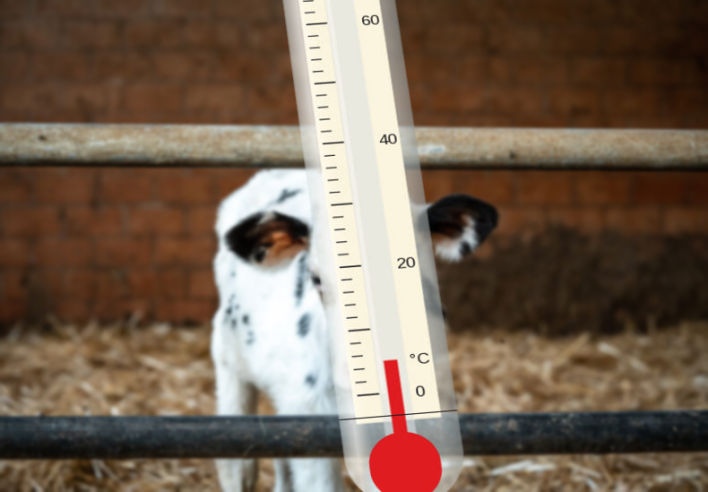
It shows 5 °C
